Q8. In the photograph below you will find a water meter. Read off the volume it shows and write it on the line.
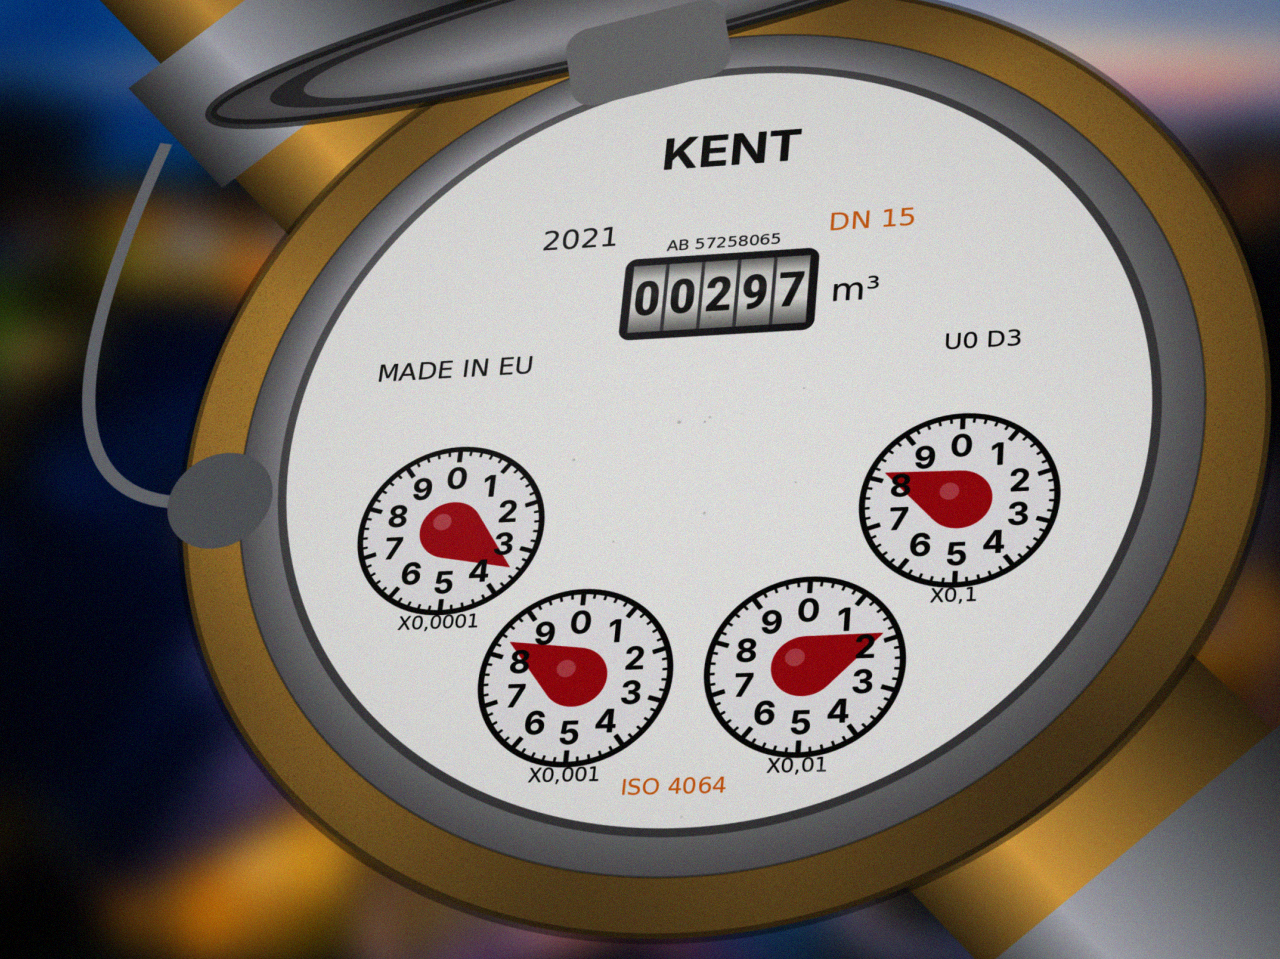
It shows 297.8183 m³
